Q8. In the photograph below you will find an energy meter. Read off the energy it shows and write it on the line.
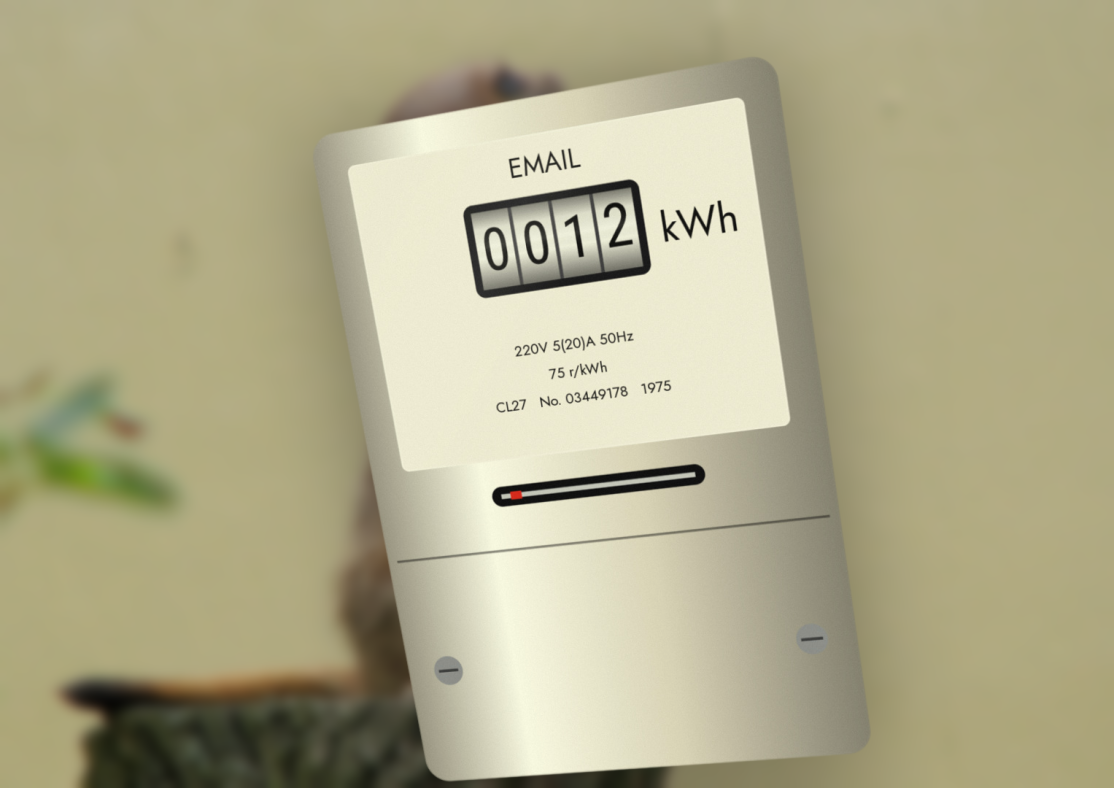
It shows 12 kWh
